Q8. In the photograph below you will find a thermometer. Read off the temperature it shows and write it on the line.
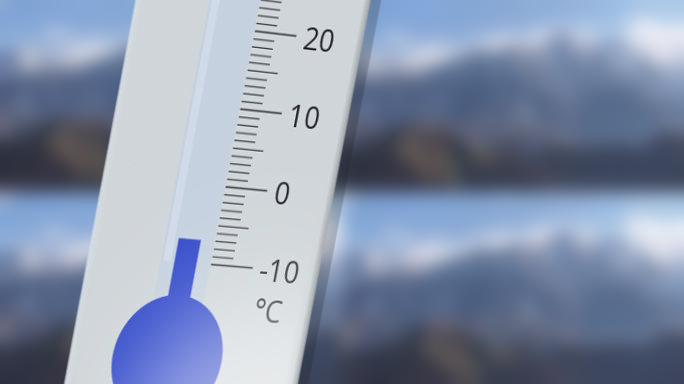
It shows -7 °C
